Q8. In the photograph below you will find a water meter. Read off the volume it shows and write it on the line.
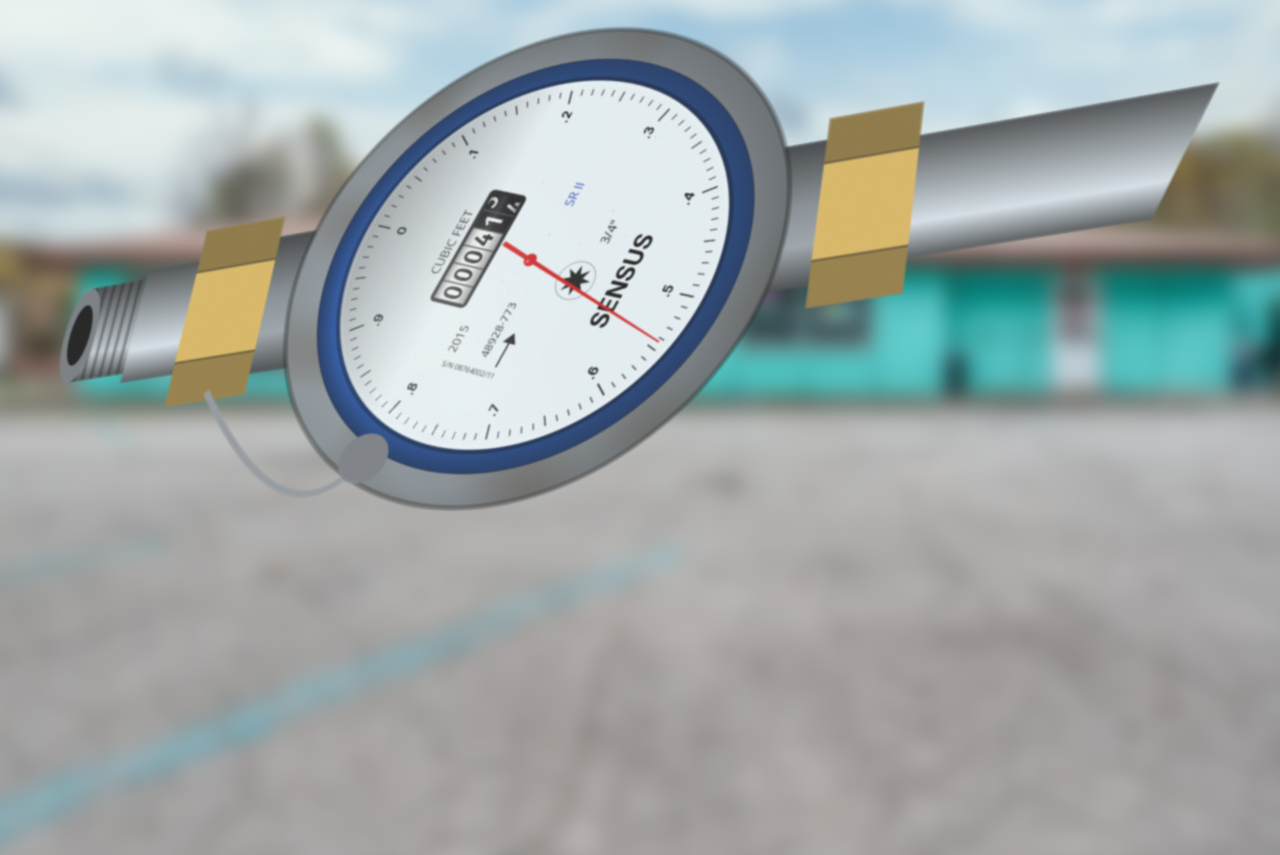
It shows 413.54 ft³
